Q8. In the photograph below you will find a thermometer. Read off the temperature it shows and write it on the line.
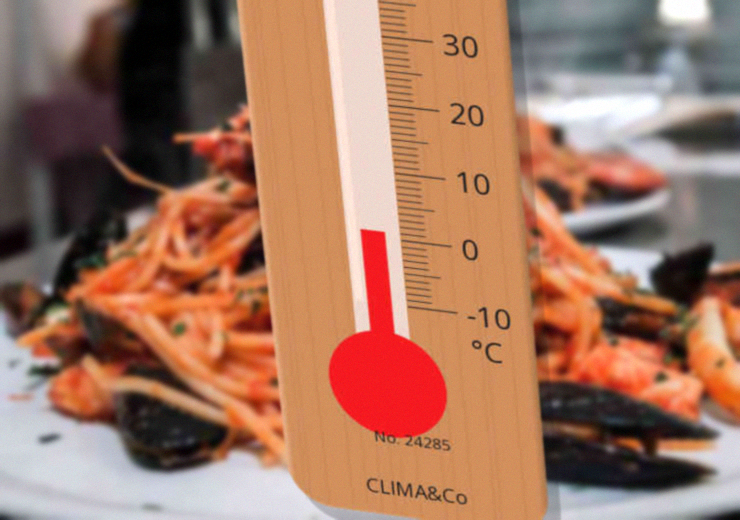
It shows 1 °C
